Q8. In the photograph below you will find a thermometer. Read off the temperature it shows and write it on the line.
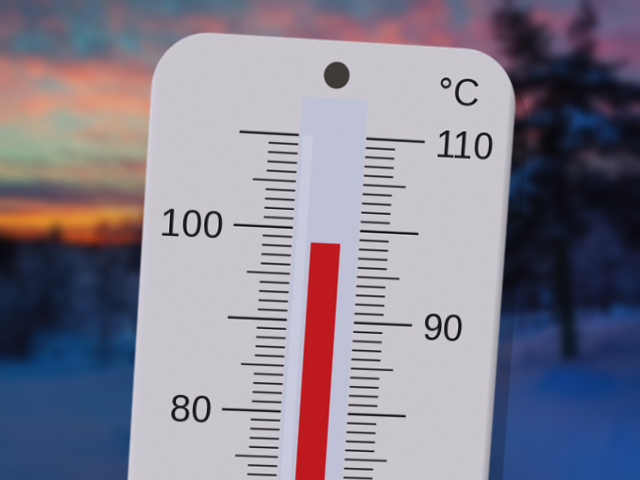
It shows 98.5 °C
